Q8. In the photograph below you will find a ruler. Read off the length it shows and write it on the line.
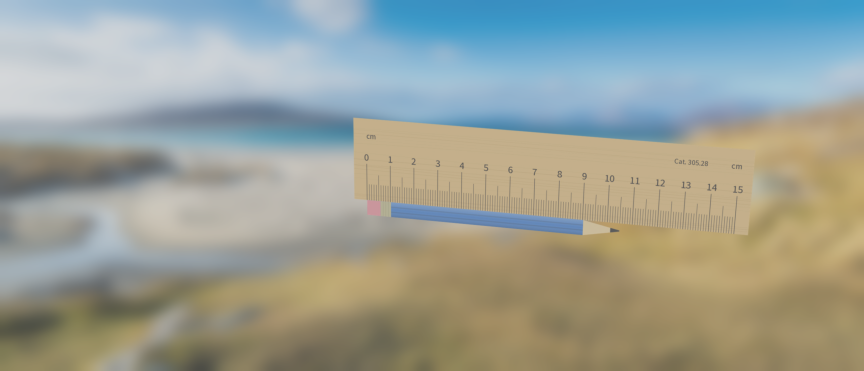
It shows 10.5 cm
